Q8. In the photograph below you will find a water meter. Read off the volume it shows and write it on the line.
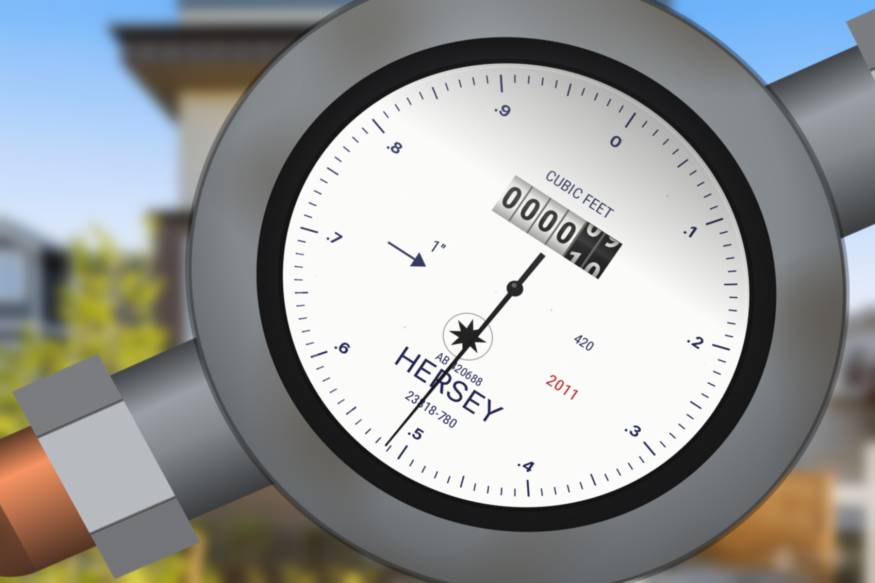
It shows 9.51 ft³
